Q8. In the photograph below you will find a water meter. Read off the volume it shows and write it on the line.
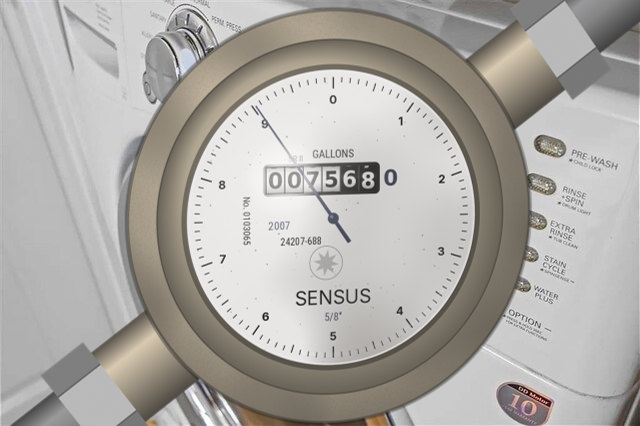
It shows 75679.0 gal
